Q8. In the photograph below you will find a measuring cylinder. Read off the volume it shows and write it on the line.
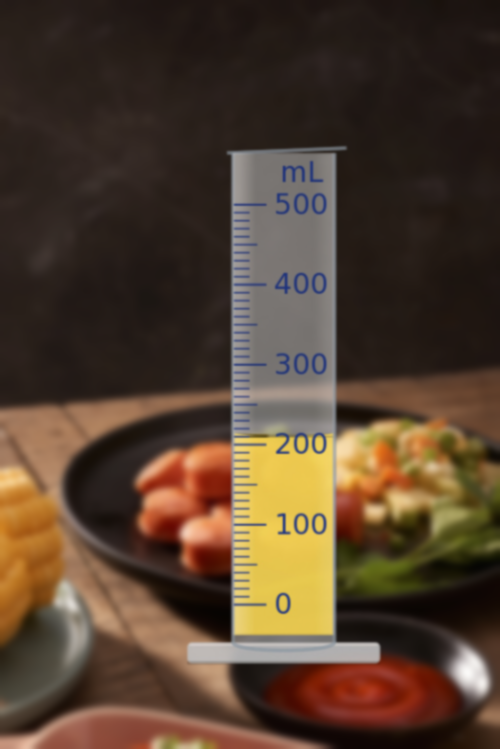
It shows 210 mL
